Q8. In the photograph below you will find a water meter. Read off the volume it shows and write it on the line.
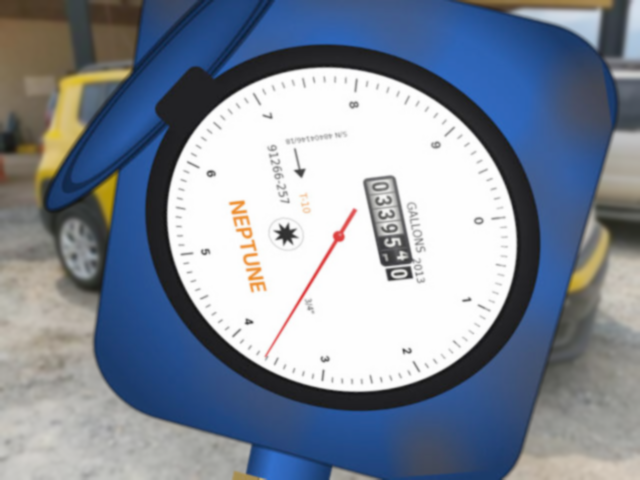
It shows 339543.6 gal
